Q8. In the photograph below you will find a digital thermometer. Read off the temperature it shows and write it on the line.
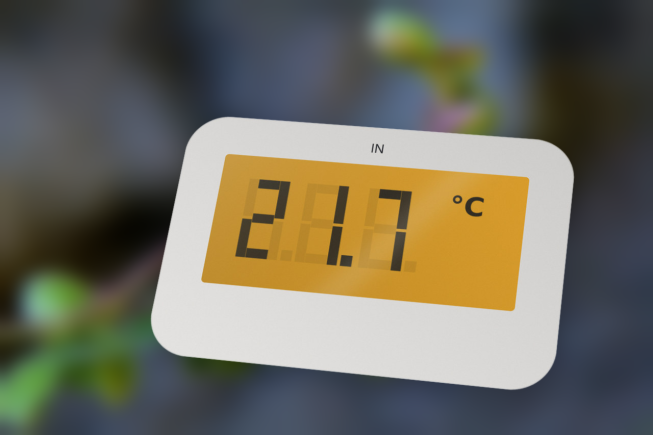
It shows 21.7 °C
